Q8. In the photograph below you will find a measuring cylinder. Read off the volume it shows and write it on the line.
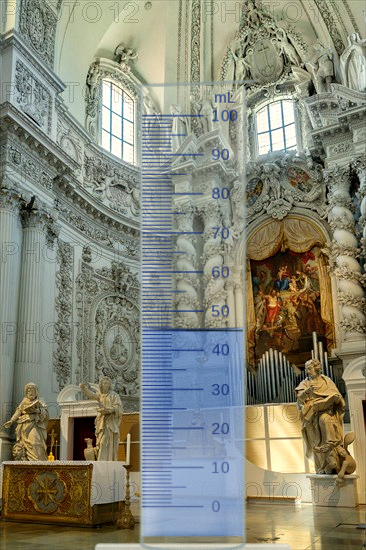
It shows 45 mL
